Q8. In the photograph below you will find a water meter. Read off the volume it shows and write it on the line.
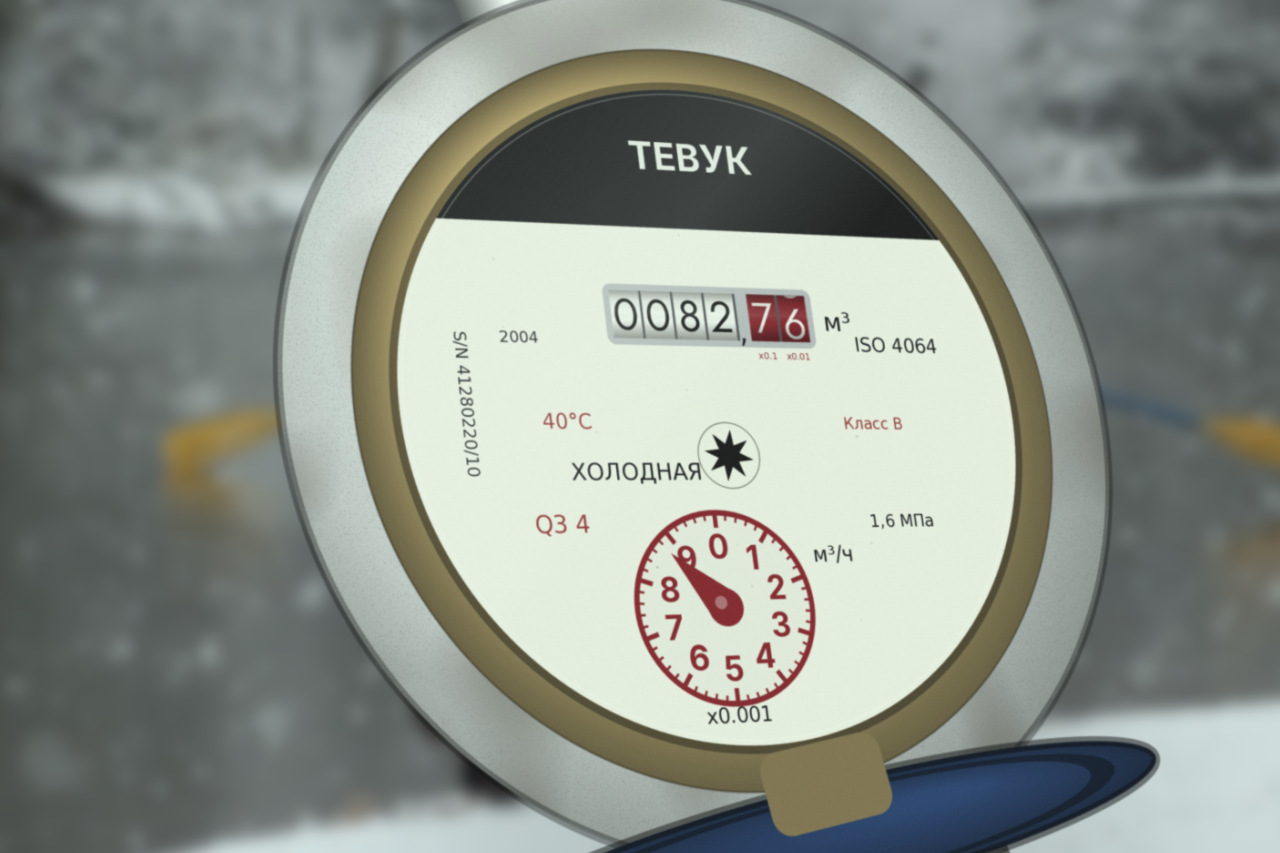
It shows 82.758 m³
